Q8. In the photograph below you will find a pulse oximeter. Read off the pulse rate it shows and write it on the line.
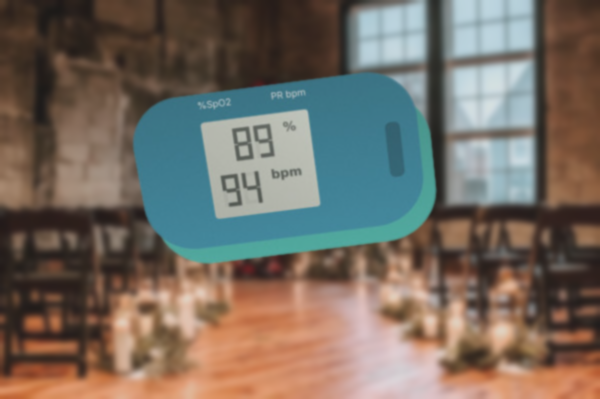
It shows 94 bpm
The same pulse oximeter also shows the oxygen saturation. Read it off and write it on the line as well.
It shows 89 %
